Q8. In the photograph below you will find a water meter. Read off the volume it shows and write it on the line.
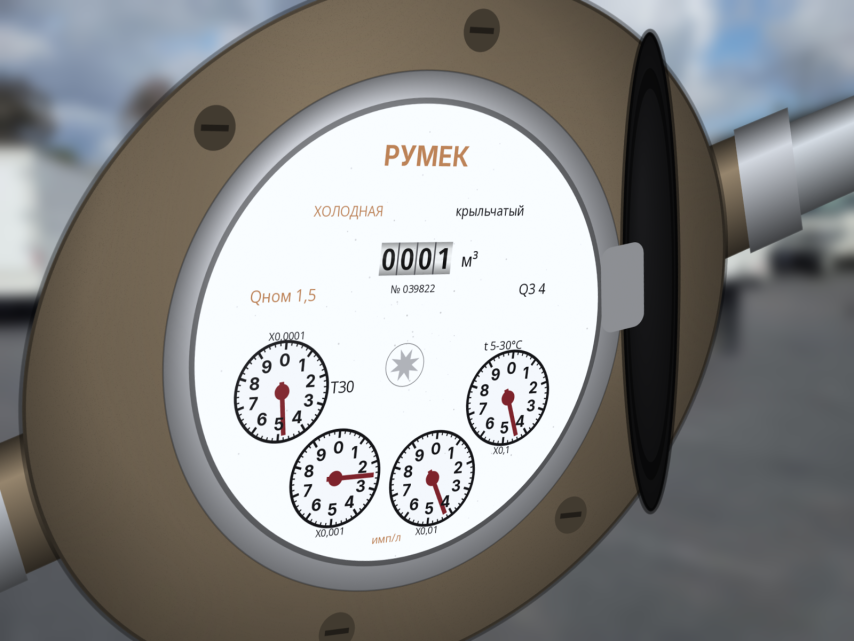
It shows 1.4424 m³
